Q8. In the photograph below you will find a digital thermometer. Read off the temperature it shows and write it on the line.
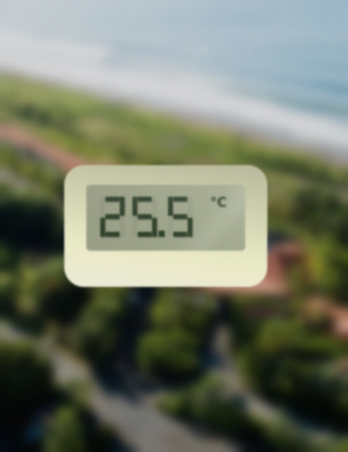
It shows 25.5 °C
